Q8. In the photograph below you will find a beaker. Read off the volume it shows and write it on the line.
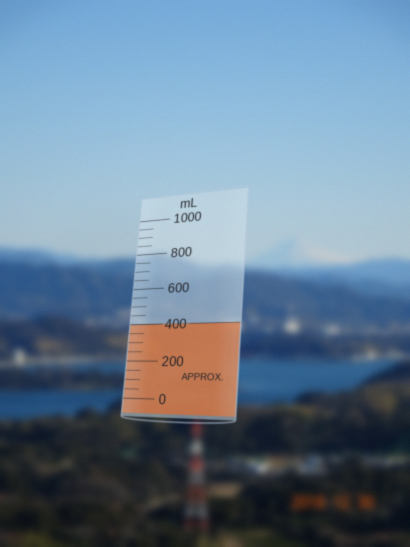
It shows 400 mL
